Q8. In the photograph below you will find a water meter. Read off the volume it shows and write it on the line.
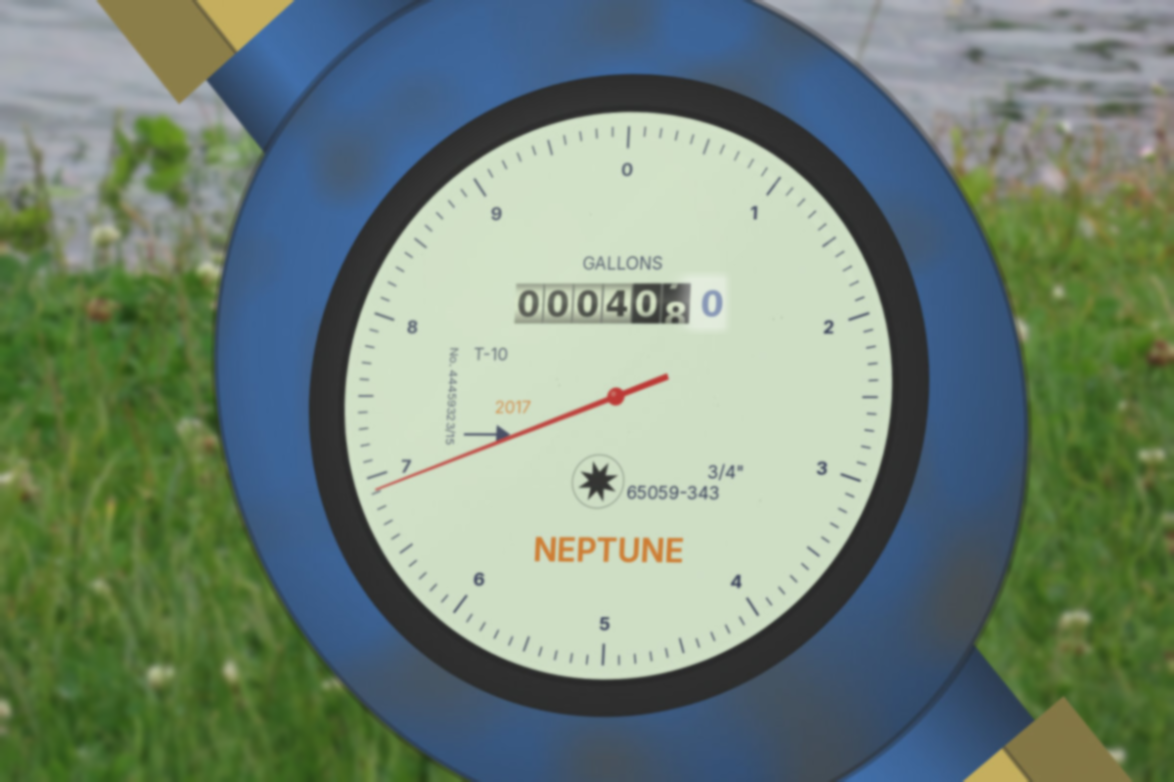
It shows 4076.9 gal
